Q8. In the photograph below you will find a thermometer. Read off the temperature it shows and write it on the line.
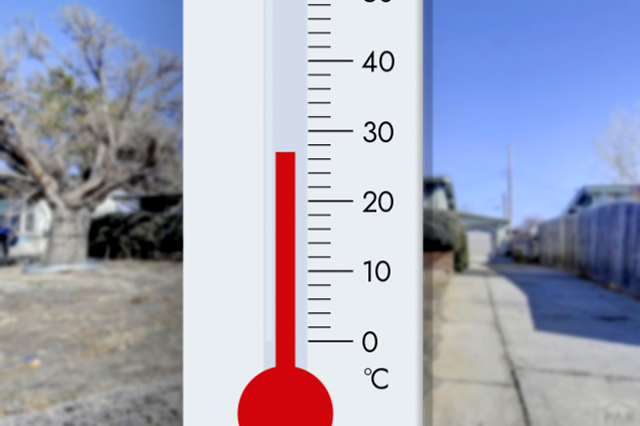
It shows 27 °C
